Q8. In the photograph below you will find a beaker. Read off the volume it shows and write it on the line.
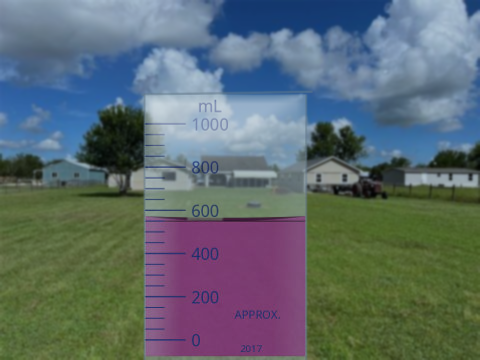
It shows 550 mL
